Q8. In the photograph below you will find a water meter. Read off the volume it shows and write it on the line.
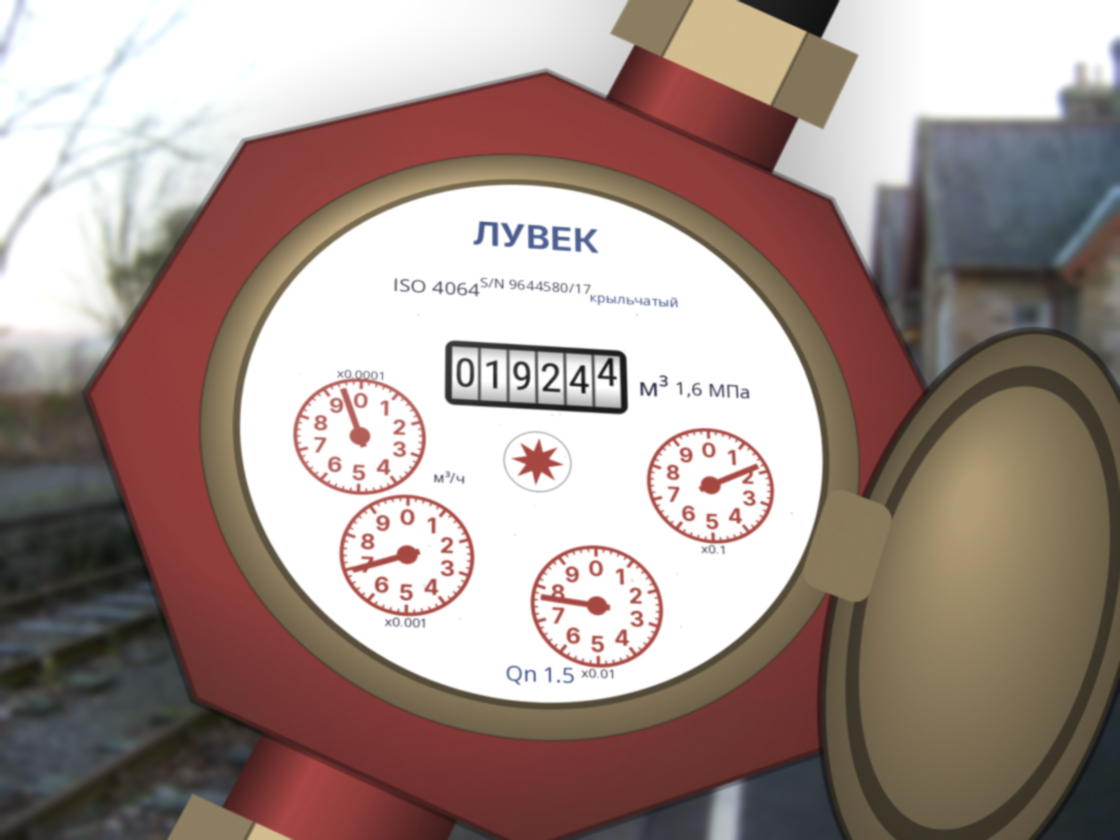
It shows 19244.1769 m³
